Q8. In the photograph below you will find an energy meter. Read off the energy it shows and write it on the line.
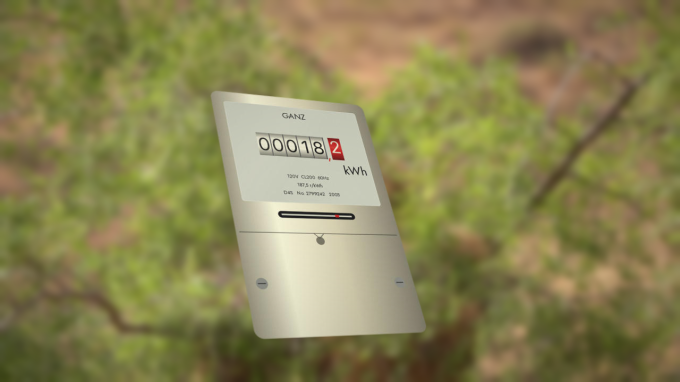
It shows 18.2 kWh
